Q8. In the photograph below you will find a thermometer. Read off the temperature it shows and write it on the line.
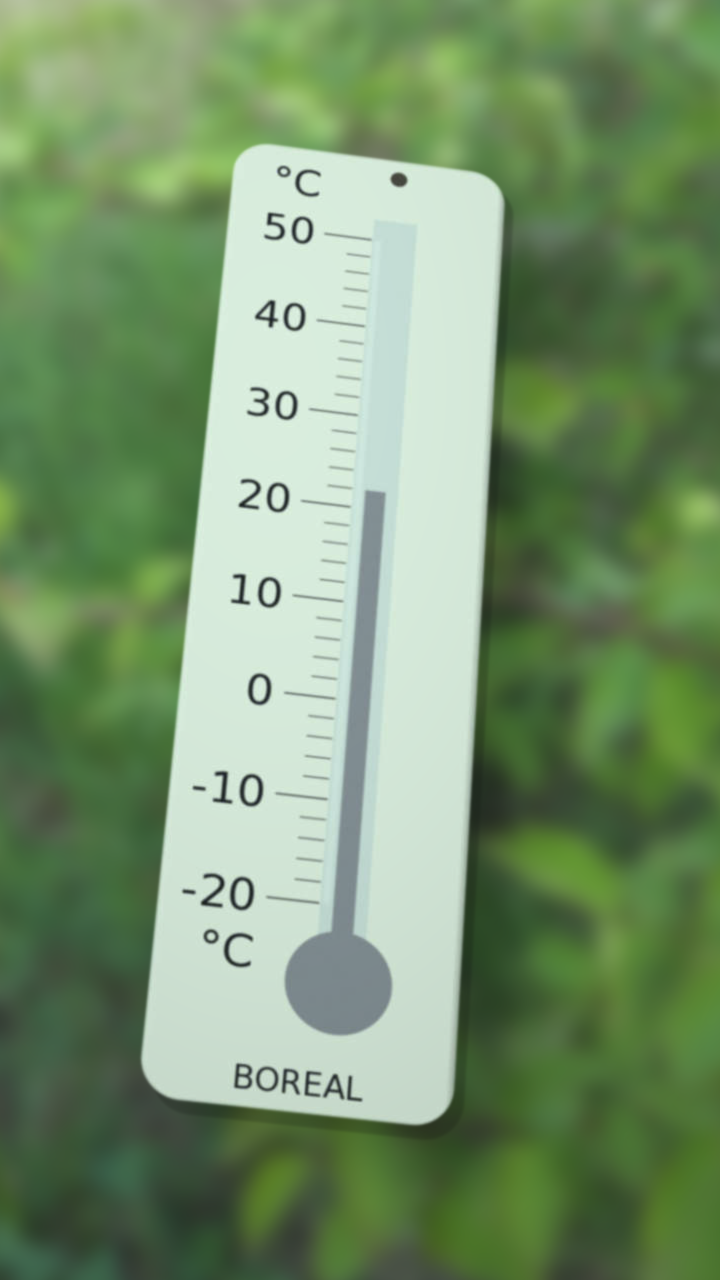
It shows 22 °C
